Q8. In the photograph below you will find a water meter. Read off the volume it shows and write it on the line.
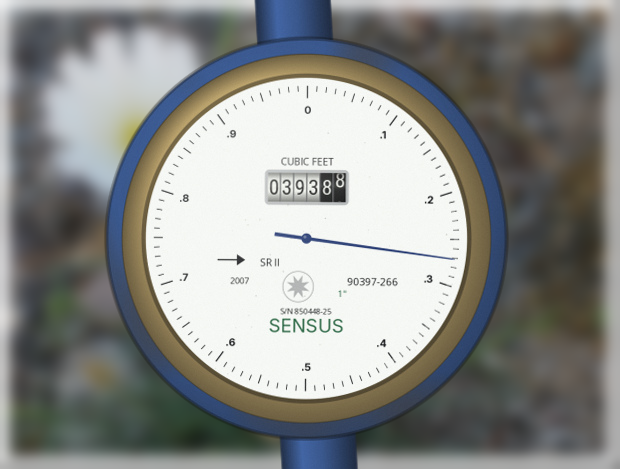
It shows 39388.27 ft³
